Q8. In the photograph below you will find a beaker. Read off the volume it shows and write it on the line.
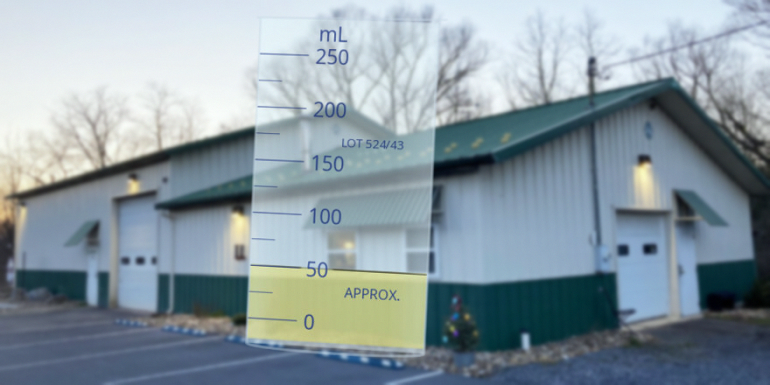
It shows 50 mL
